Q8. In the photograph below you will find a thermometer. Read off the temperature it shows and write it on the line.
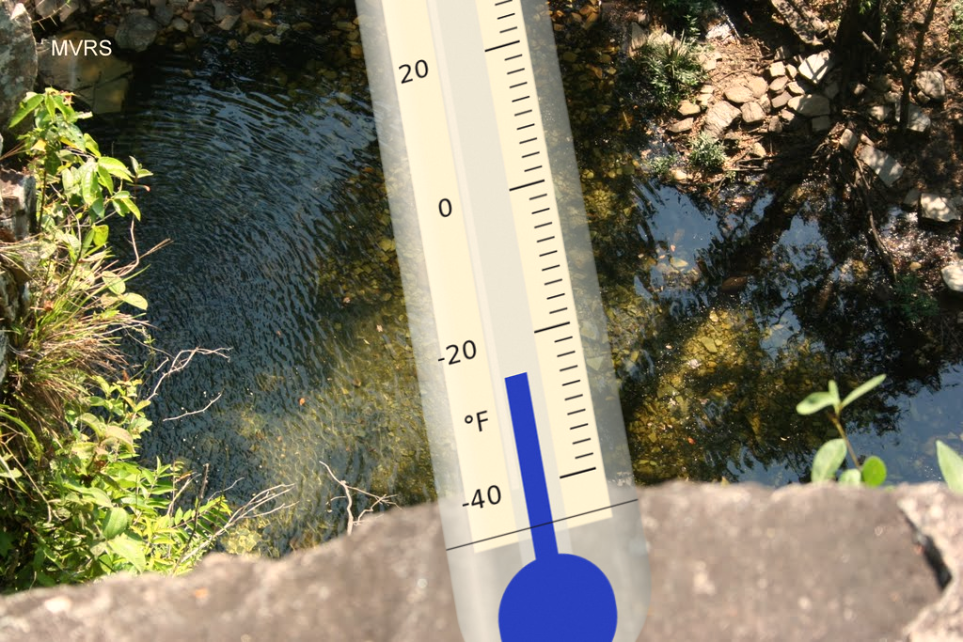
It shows -25 °F
